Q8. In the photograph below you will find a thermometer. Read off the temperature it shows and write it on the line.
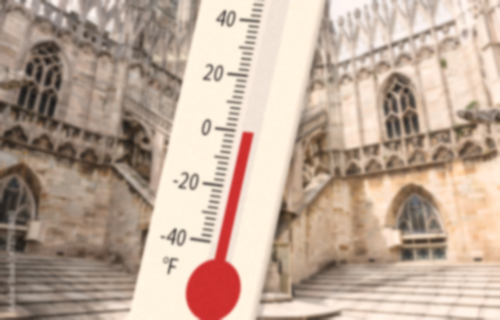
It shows 0 °F
